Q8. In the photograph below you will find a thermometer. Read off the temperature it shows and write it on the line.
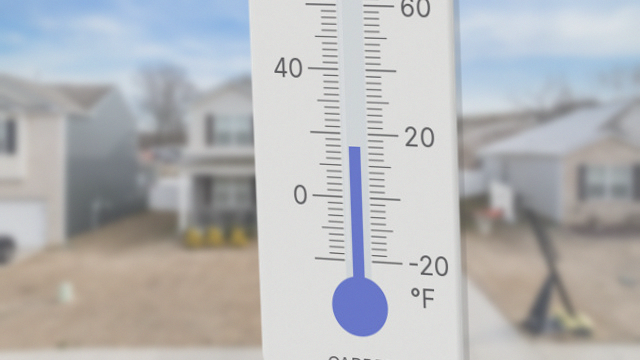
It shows 16 °F
